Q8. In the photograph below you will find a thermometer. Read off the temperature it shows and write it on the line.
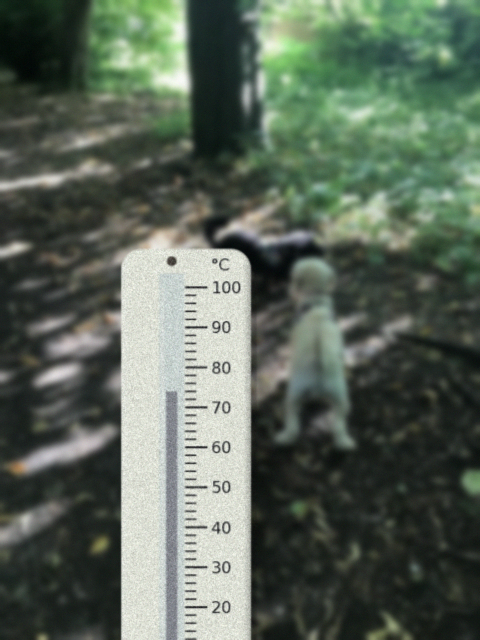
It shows 74 °C
